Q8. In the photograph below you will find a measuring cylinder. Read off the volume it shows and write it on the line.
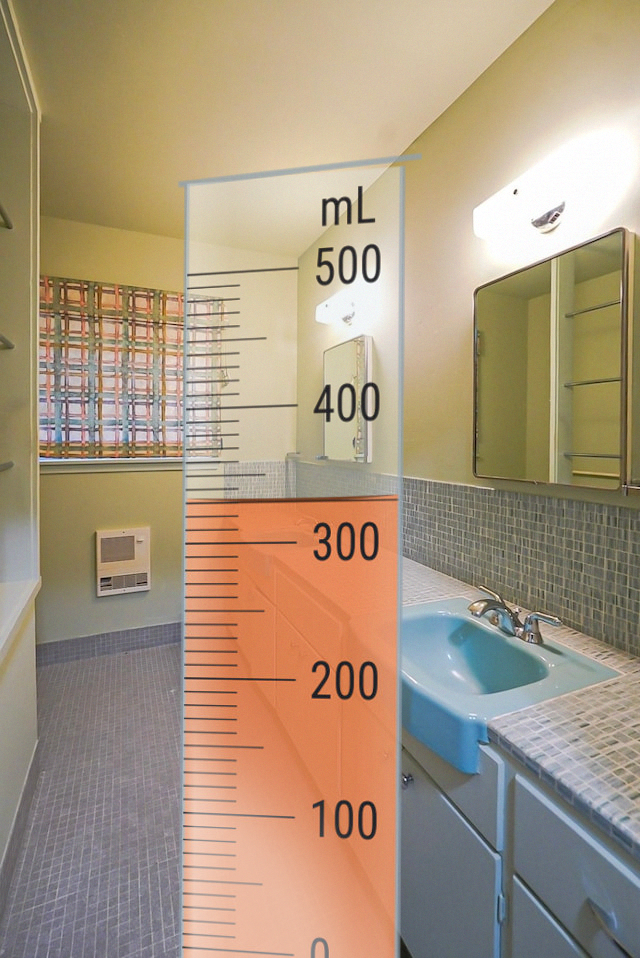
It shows 330 mL
